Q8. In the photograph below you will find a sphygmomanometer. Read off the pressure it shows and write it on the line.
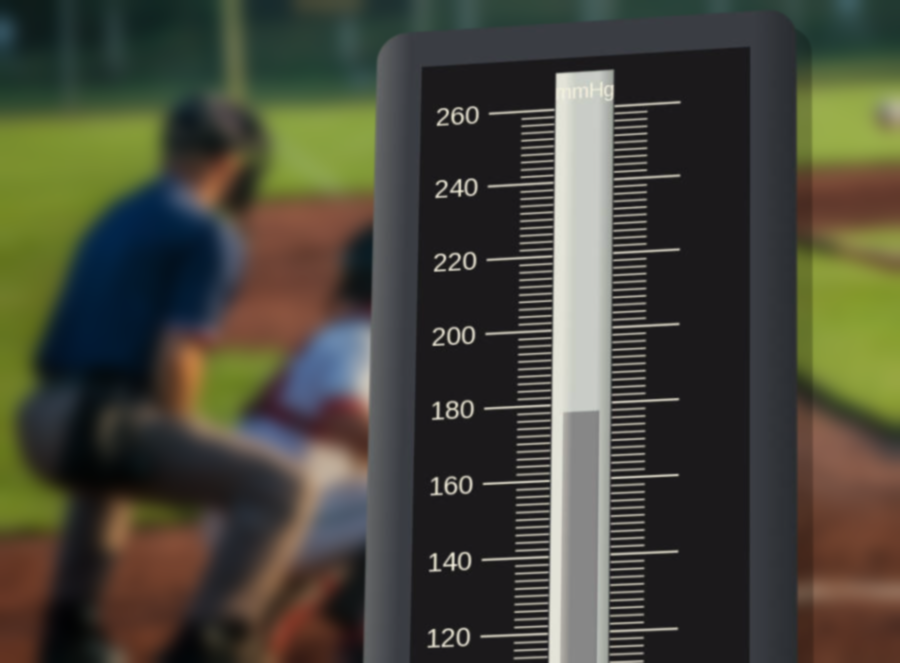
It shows 178 mmHg
